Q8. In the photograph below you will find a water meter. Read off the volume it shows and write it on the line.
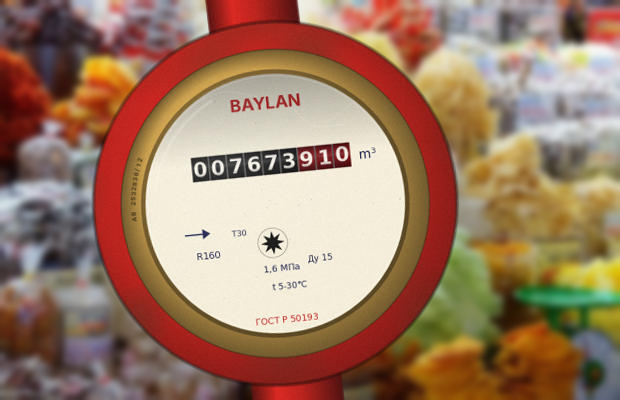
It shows 7673.910 m³
